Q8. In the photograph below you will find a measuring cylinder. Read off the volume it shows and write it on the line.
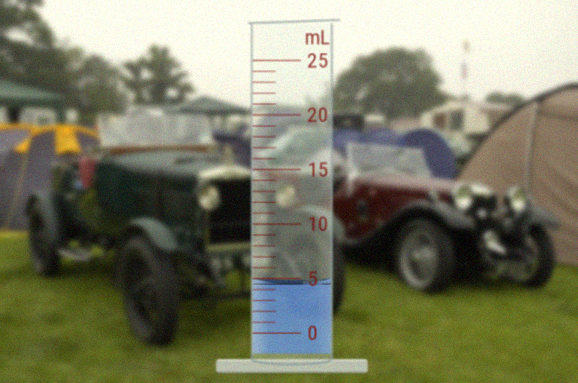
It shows 4.5 mL
